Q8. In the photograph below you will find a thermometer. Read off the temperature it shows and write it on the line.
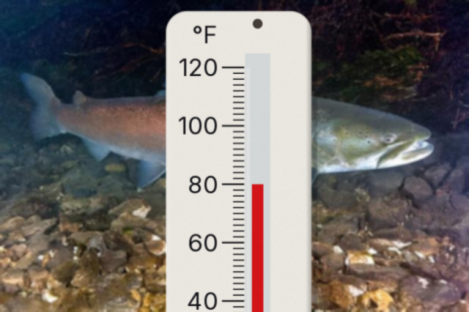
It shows 80 °F
